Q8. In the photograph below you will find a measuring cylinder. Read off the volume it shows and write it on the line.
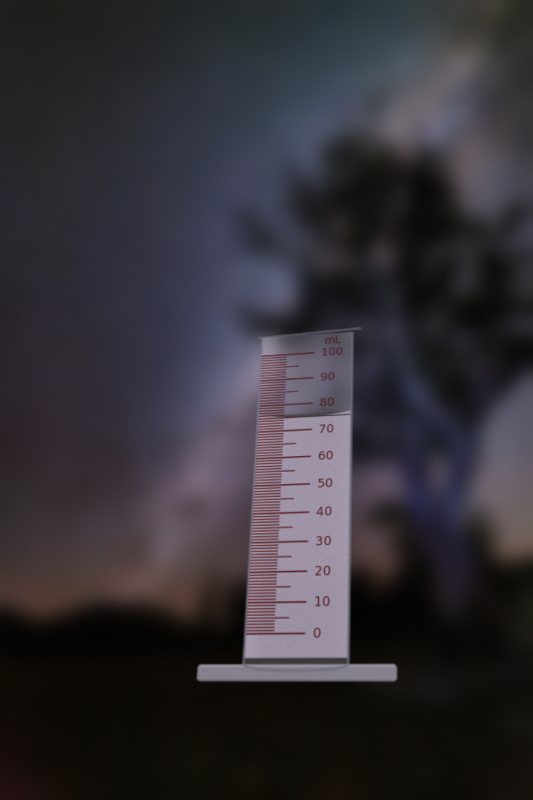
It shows 75 mL
